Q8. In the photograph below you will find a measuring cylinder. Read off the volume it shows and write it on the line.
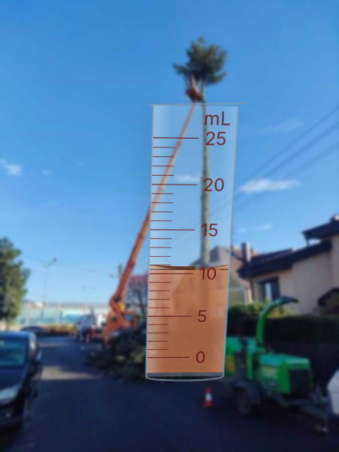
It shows 10.5 mL
